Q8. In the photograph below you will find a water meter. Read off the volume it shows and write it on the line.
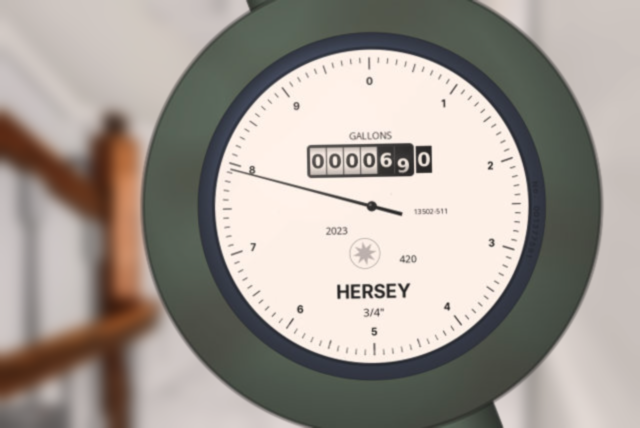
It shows 687.9 gal
